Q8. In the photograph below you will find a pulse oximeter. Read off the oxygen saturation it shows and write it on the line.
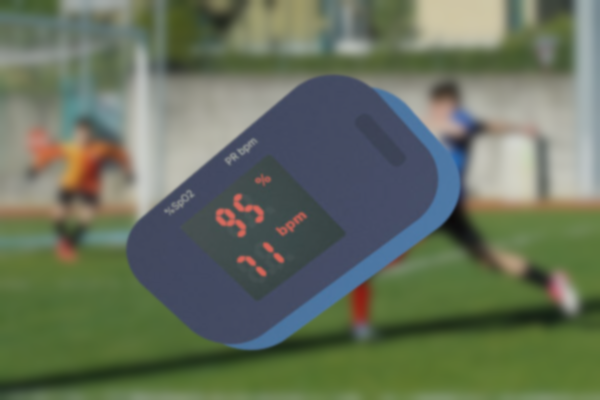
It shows 95 %
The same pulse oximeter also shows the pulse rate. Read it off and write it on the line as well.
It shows 71 bpm
